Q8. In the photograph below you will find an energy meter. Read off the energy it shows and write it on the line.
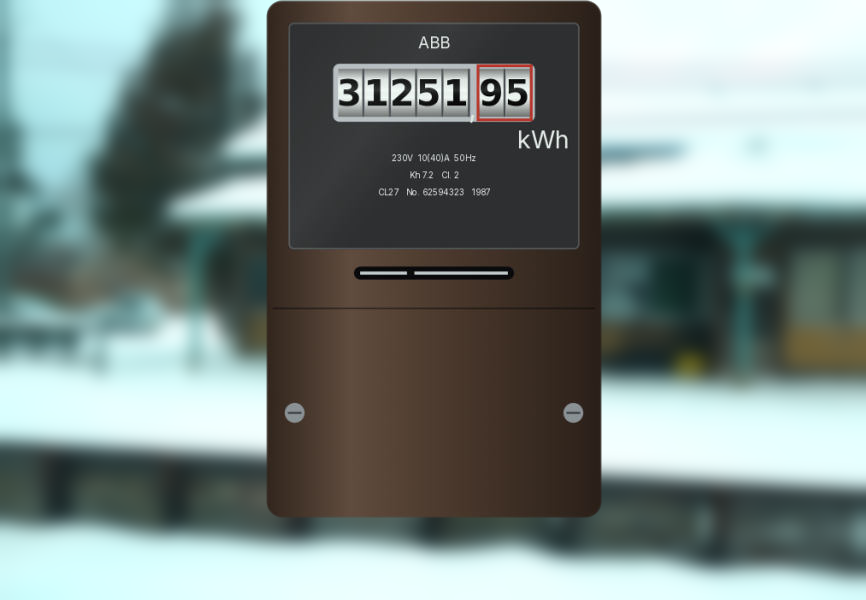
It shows 31251.95 kWh
